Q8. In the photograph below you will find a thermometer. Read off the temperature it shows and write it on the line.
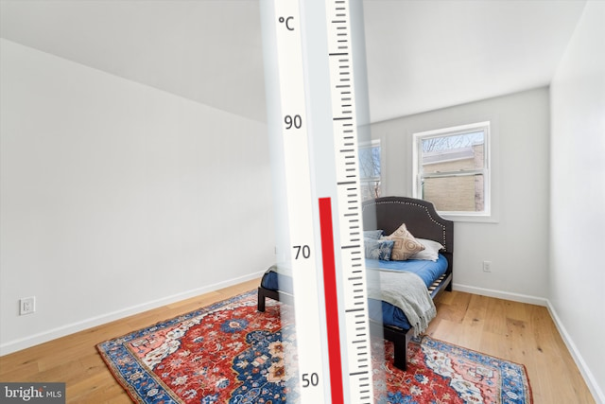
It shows 78 °C
